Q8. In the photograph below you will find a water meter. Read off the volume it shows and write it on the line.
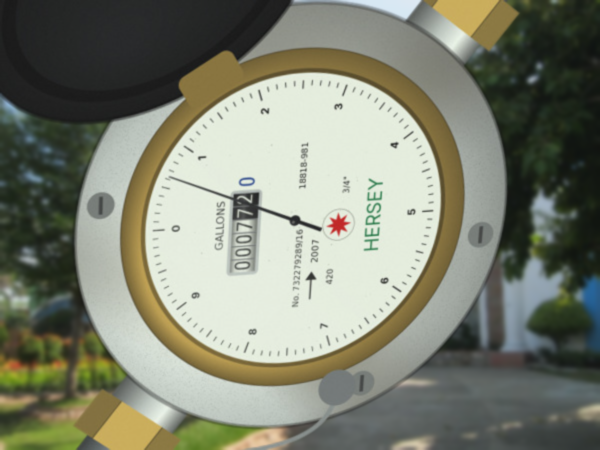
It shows 7720.6 gal
